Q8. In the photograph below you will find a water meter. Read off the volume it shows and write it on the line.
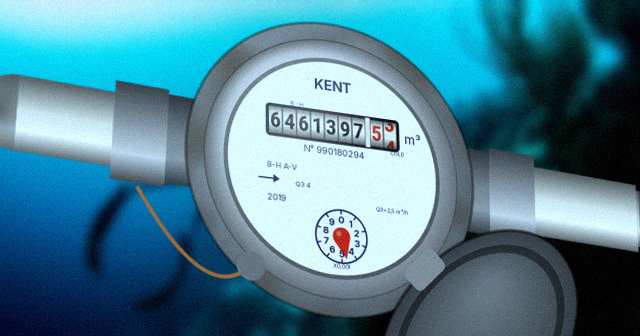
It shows 6461397.534 m³
